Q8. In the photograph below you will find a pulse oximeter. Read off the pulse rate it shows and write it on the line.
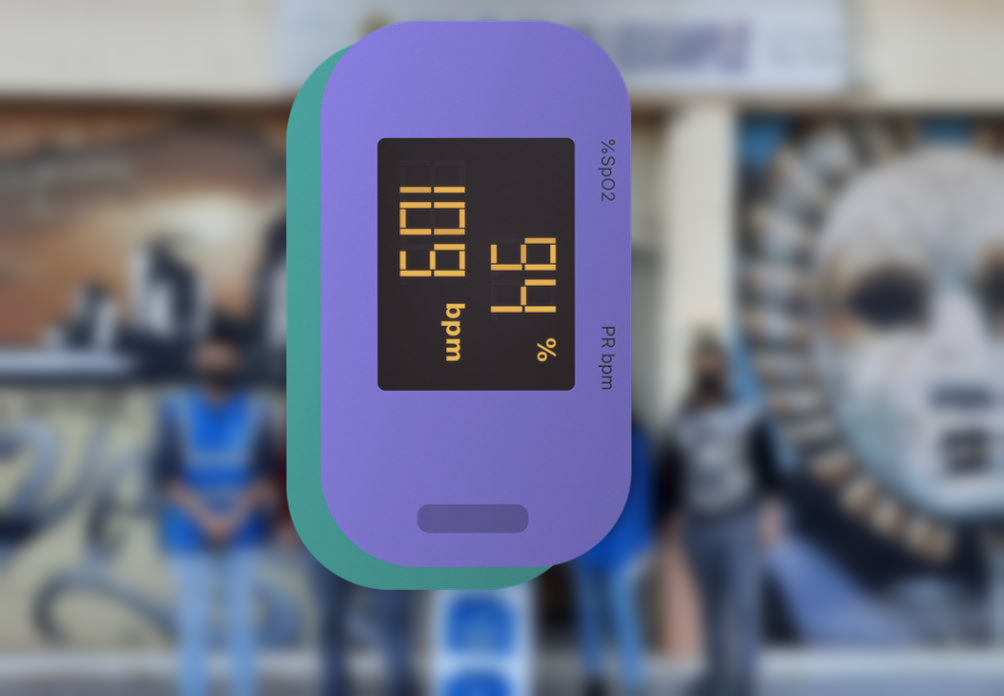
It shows 109 bpm
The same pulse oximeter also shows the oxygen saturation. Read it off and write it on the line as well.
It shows 94 %
